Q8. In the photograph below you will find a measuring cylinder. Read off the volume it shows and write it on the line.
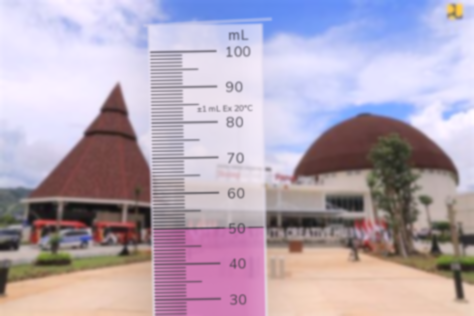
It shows 50 mL
